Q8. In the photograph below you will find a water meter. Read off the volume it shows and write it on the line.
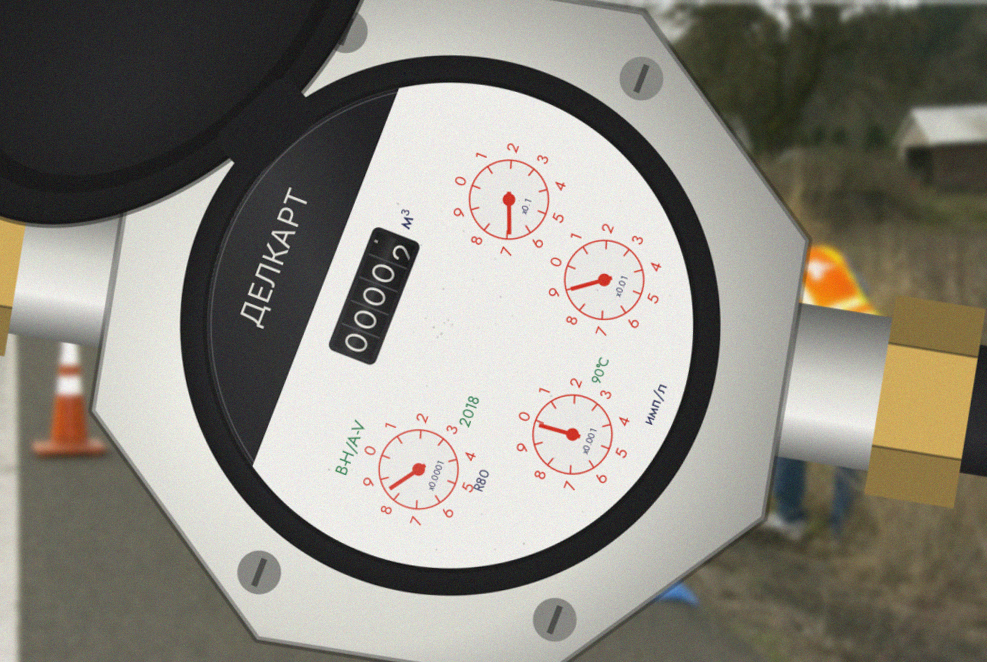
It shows 1.6898 m³
